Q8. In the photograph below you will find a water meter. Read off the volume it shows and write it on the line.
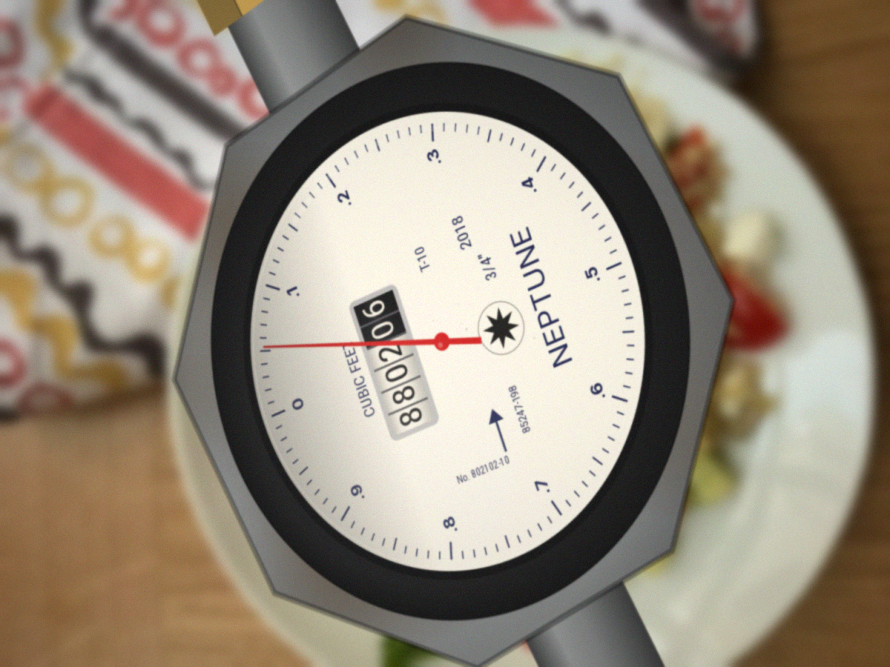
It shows 880206.05 ft³
